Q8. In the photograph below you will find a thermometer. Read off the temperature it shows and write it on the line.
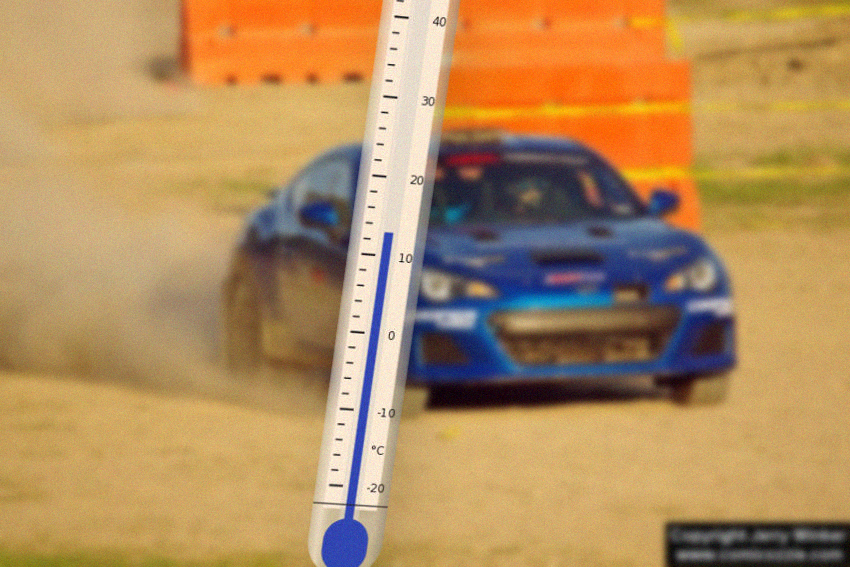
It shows 13 °C
